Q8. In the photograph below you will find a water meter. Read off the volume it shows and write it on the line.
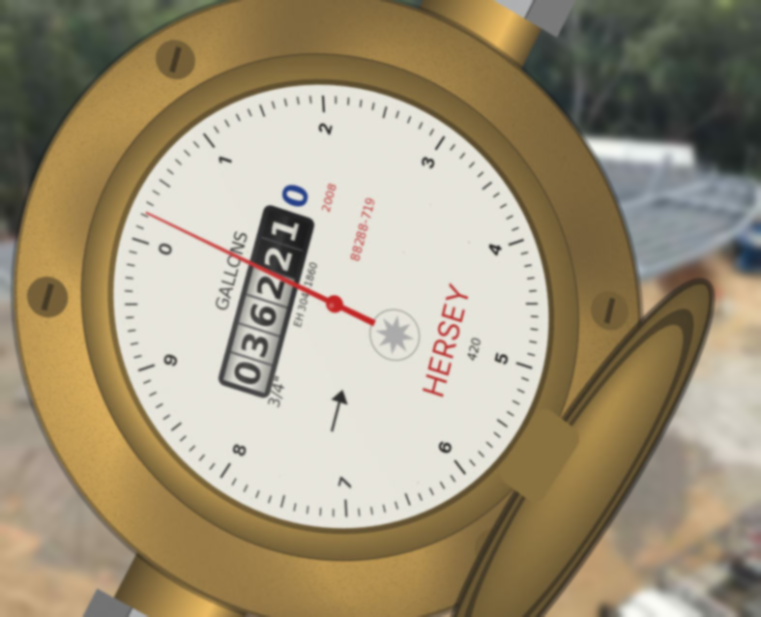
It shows 362210.2 gal
